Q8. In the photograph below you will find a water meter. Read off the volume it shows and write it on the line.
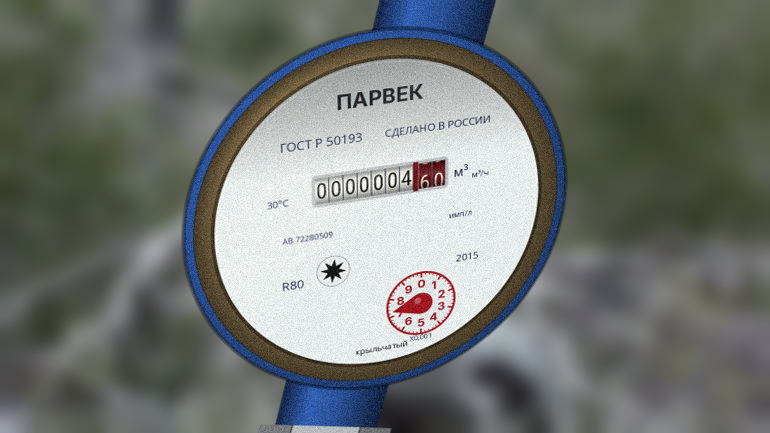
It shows 4.597 m³
